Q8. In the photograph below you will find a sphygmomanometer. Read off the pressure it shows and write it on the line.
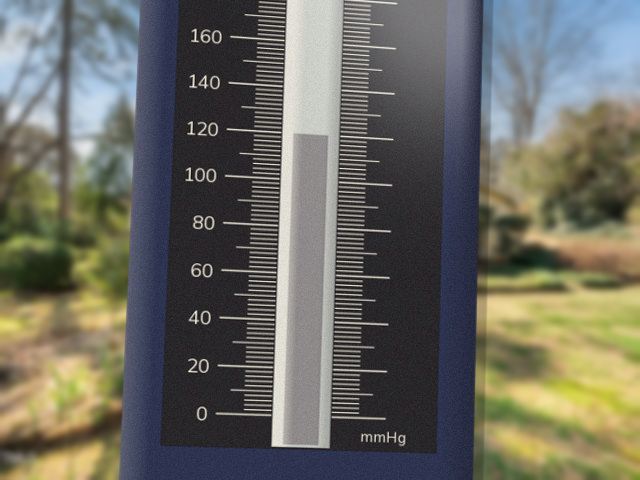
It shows 120 mmHg
